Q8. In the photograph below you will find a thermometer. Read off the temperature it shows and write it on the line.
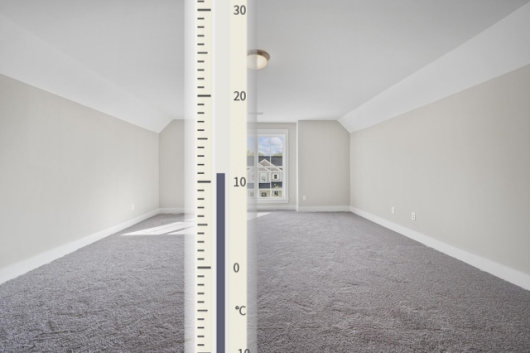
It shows 11 °C
